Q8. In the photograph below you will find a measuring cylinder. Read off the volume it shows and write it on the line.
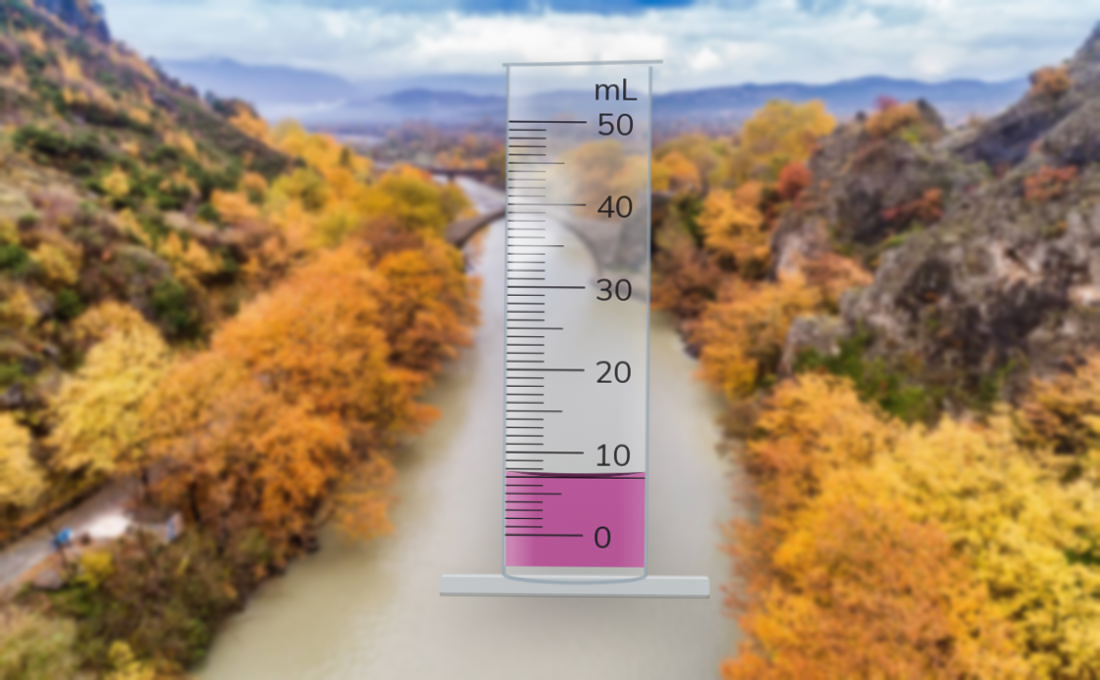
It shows 7 mL
